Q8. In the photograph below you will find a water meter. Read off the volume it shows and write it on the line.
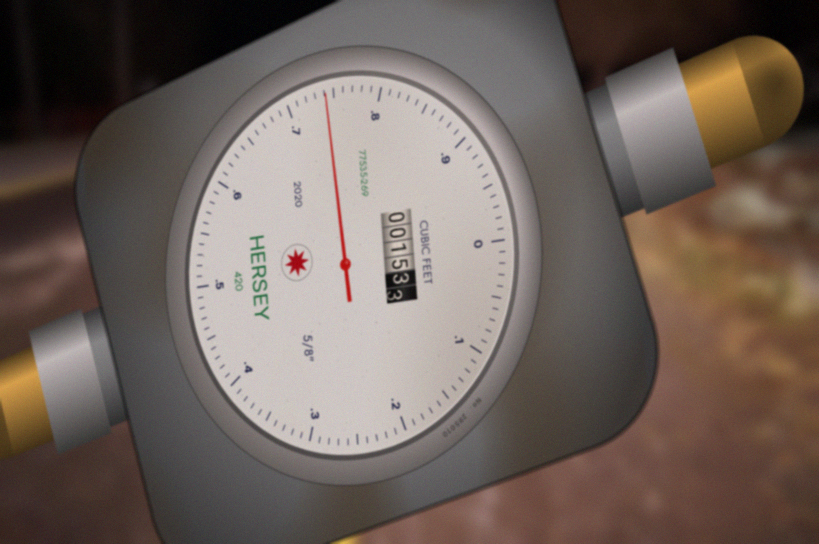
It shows 1532.74 ft³
